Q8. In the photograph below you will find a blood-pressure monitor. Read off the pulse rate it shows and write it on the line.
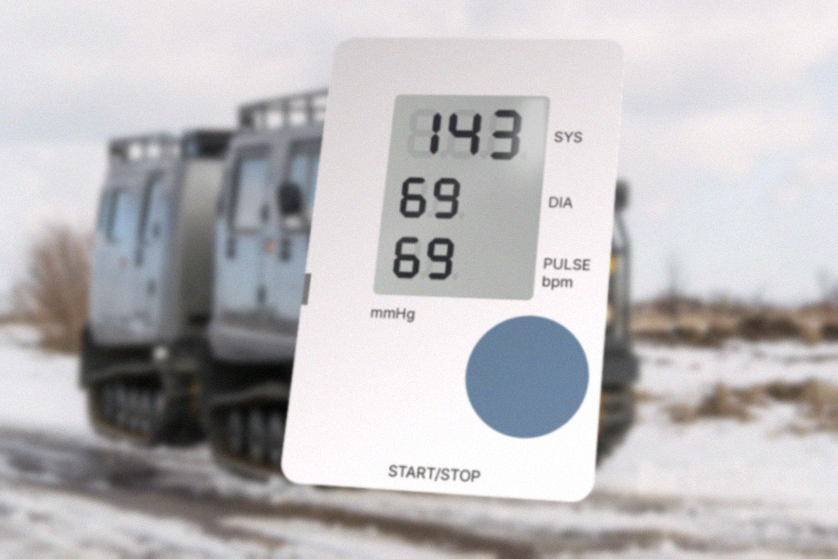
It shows 69 bpm
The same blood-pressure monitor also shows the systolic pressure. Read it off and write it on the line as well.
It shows 143 mmHg
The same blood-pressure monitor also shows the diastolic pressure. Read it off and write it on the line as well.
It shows 69 mmHg
